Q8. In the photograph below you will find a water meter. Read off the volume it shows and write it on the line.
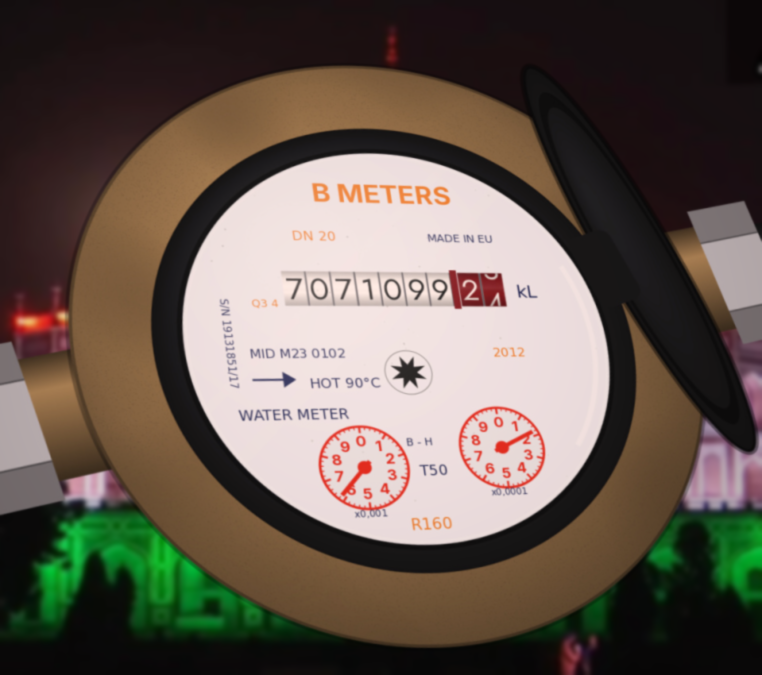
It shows 7071099.2361 kL
